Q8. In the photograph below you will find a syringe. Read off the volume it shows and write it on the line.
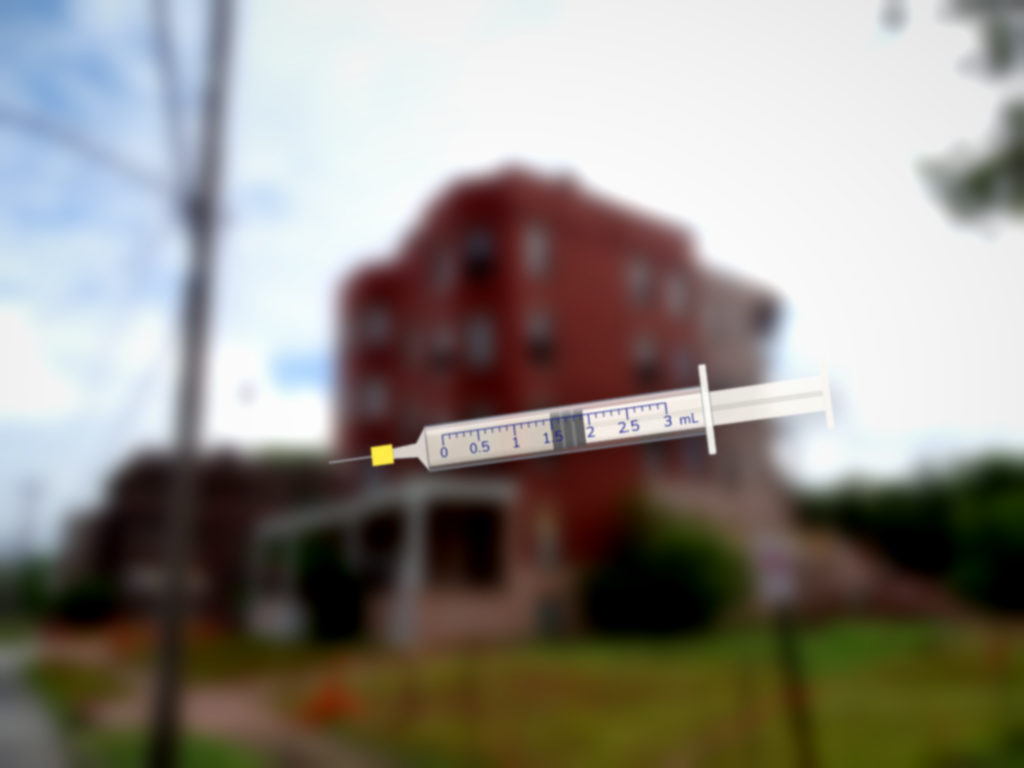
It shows 1.5 mL
